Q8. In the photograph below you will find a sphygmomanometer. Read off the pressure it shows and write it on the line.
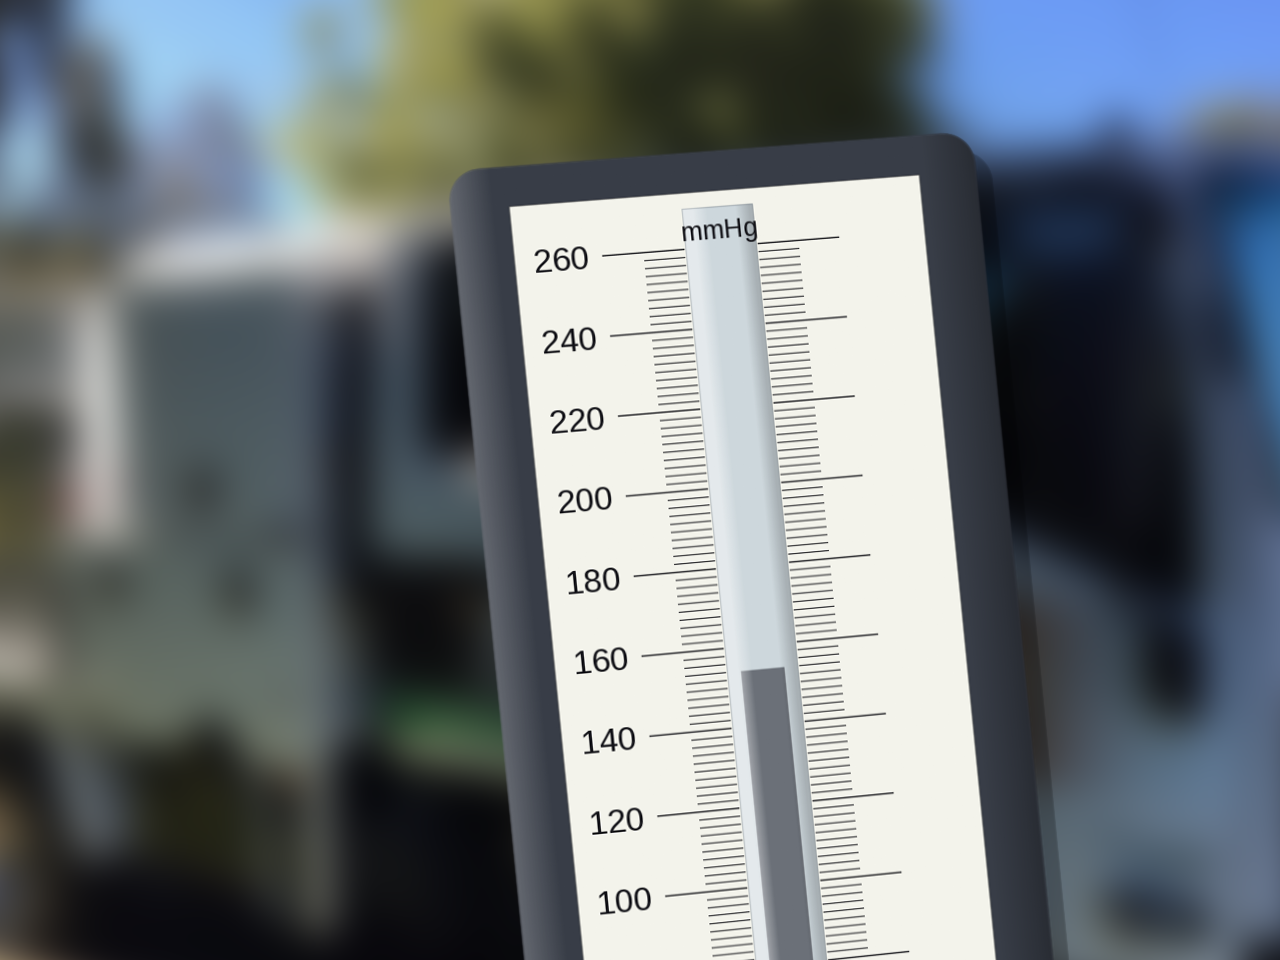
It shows 154 mmHg
